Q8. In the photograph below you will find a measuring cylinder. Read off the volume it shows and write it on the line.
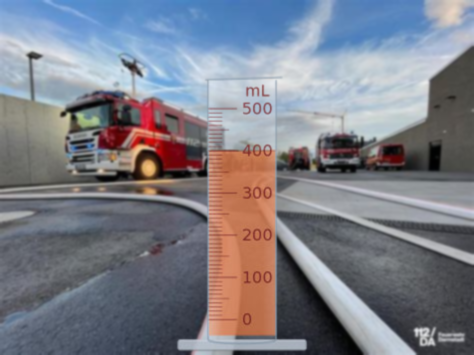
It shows 400 mL
